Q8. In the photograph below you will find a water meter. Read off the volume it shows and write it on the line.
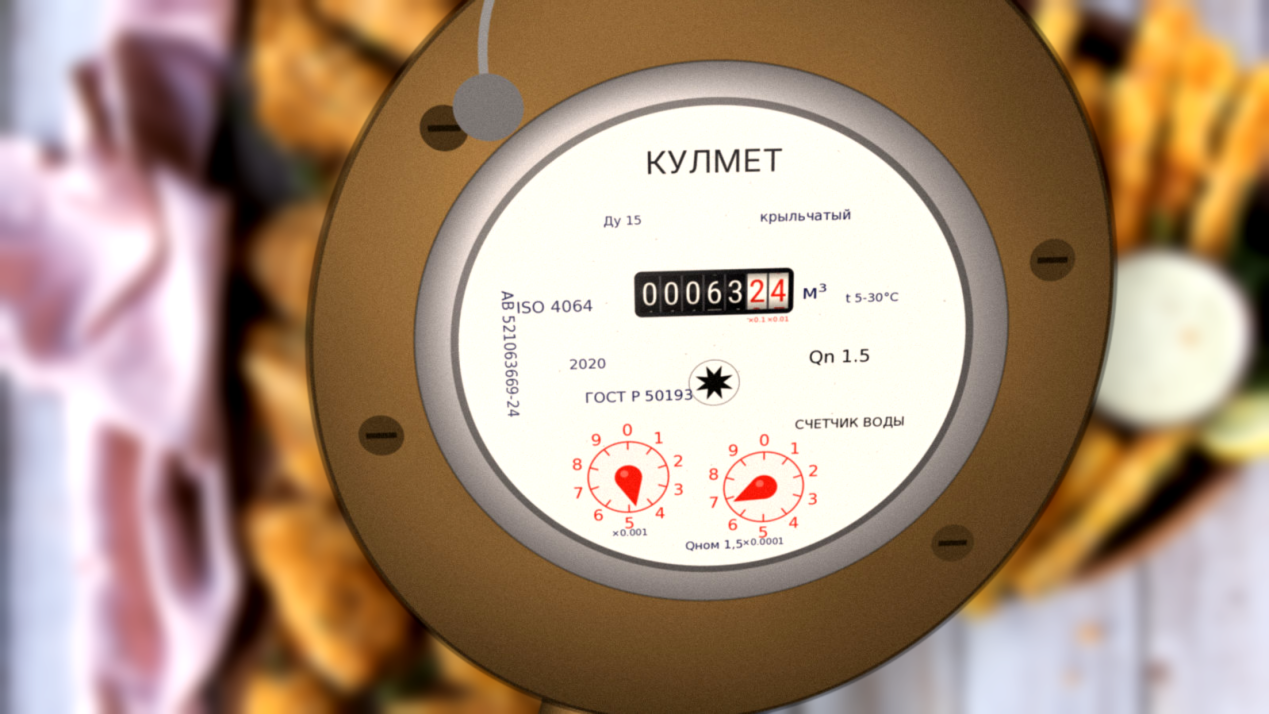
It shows 63.2446 m³
